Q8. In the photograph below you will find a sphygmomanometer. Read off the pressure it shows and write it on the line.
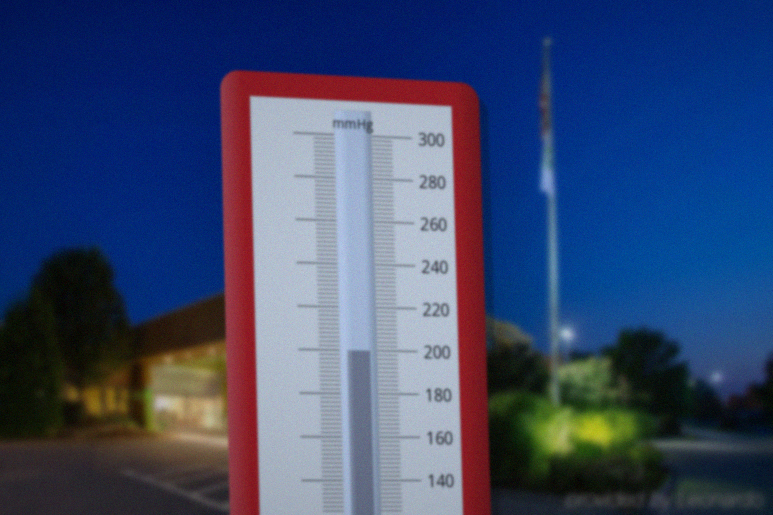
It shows 200 mmHg
